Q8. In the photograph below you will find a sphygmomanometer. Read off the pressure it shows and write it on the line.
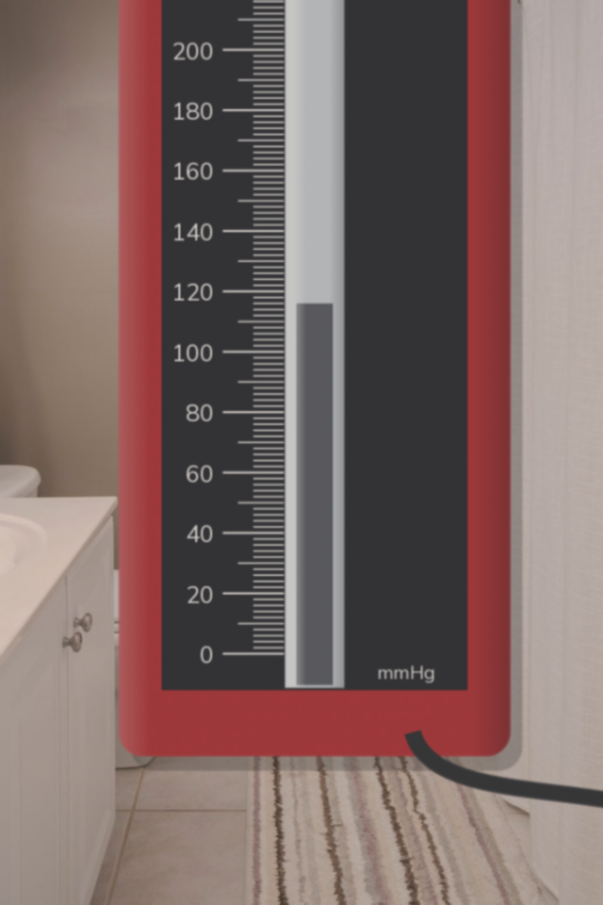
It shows 116 mmHg
